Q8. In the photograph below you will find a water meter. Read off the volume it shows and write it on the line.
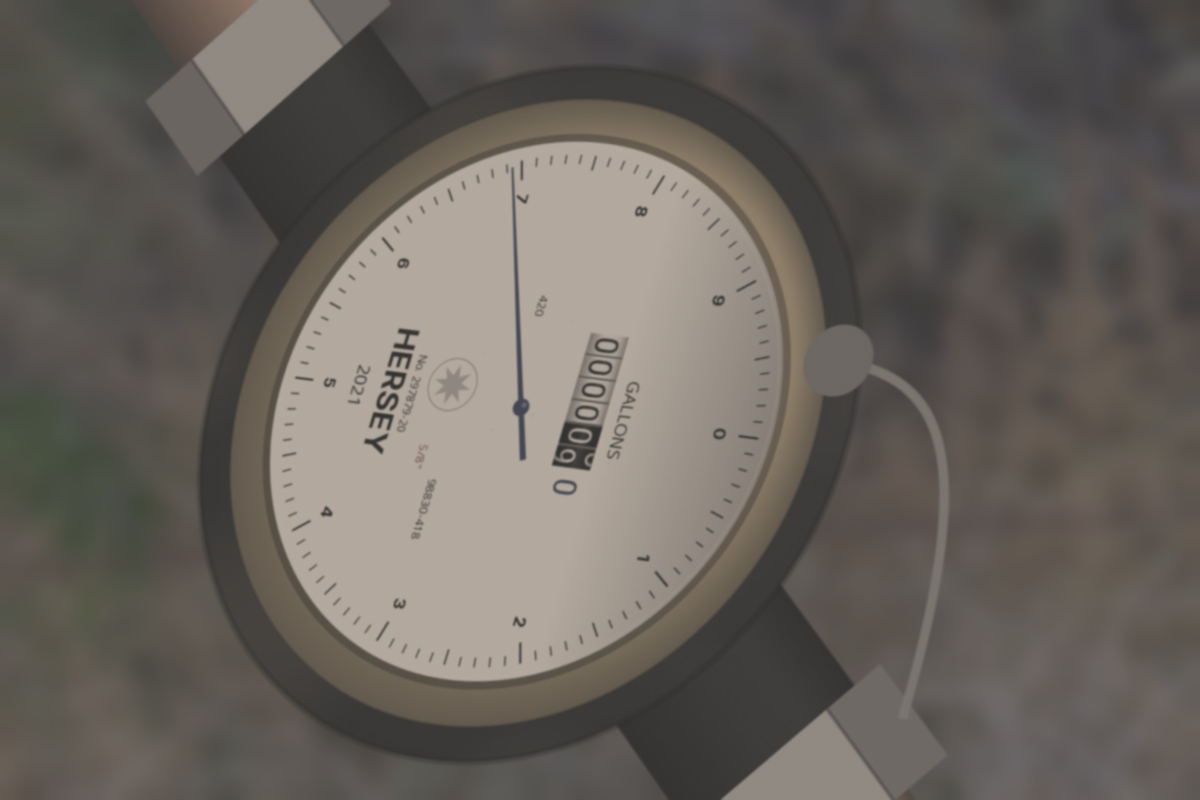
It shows 86.9 gal
